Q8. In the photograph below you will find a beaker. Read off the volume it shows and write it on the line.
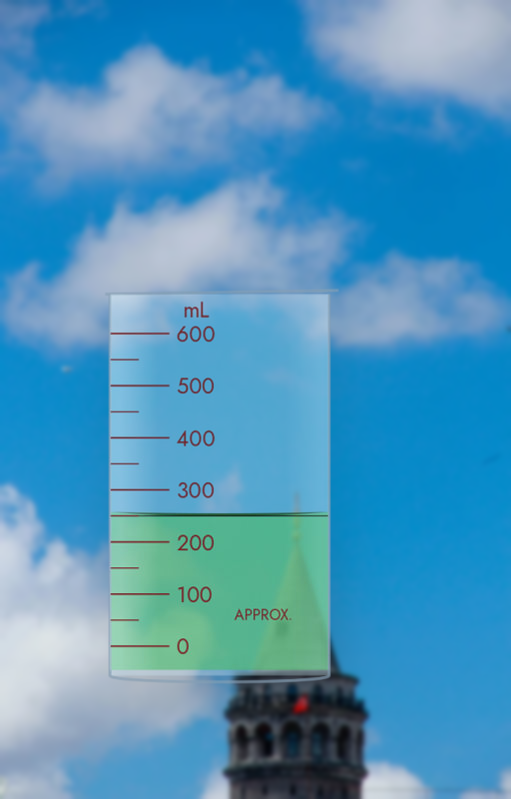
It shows 250 mL
